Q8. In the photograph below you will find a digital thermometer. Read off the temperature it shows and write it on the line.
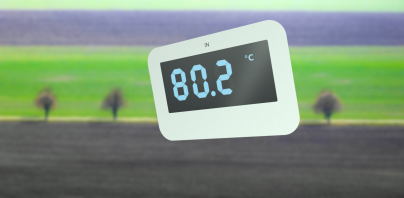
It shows 80.2 °C
